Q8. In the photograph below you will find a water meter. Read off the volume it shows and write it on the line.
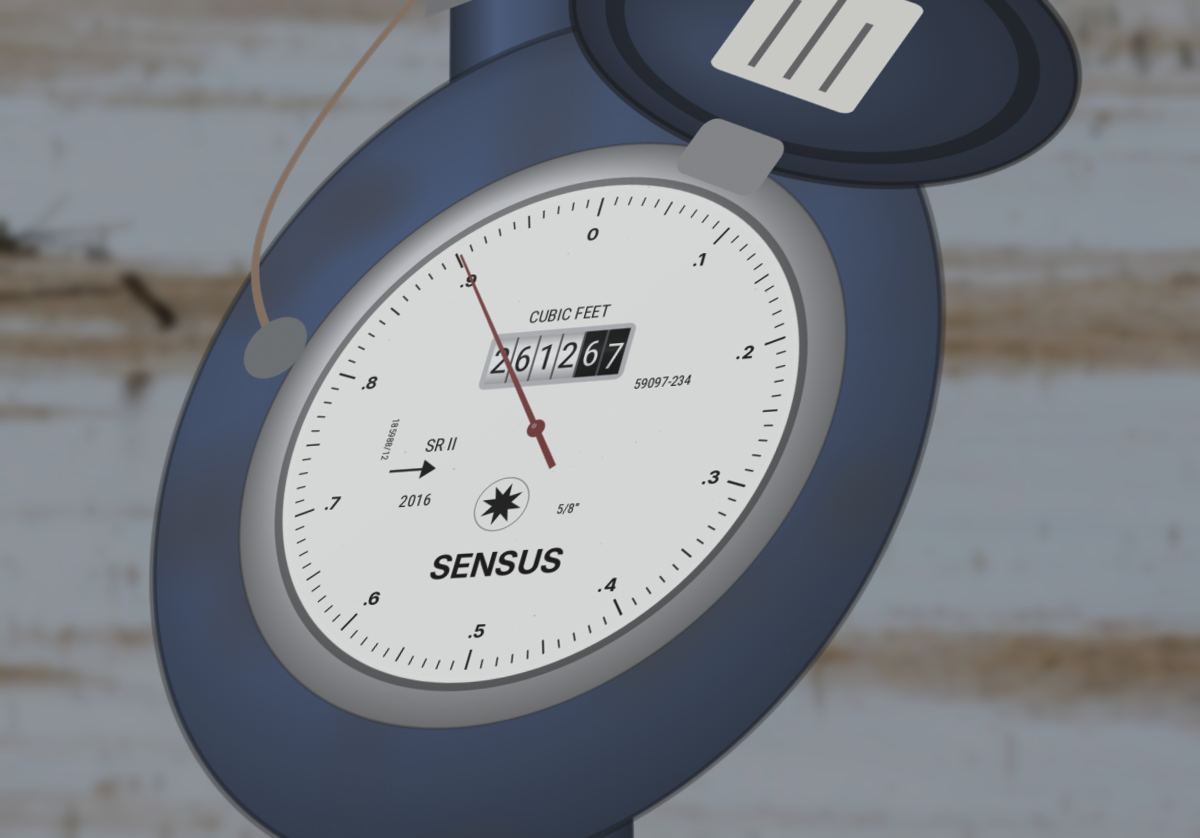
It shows 261266.90 ft³
